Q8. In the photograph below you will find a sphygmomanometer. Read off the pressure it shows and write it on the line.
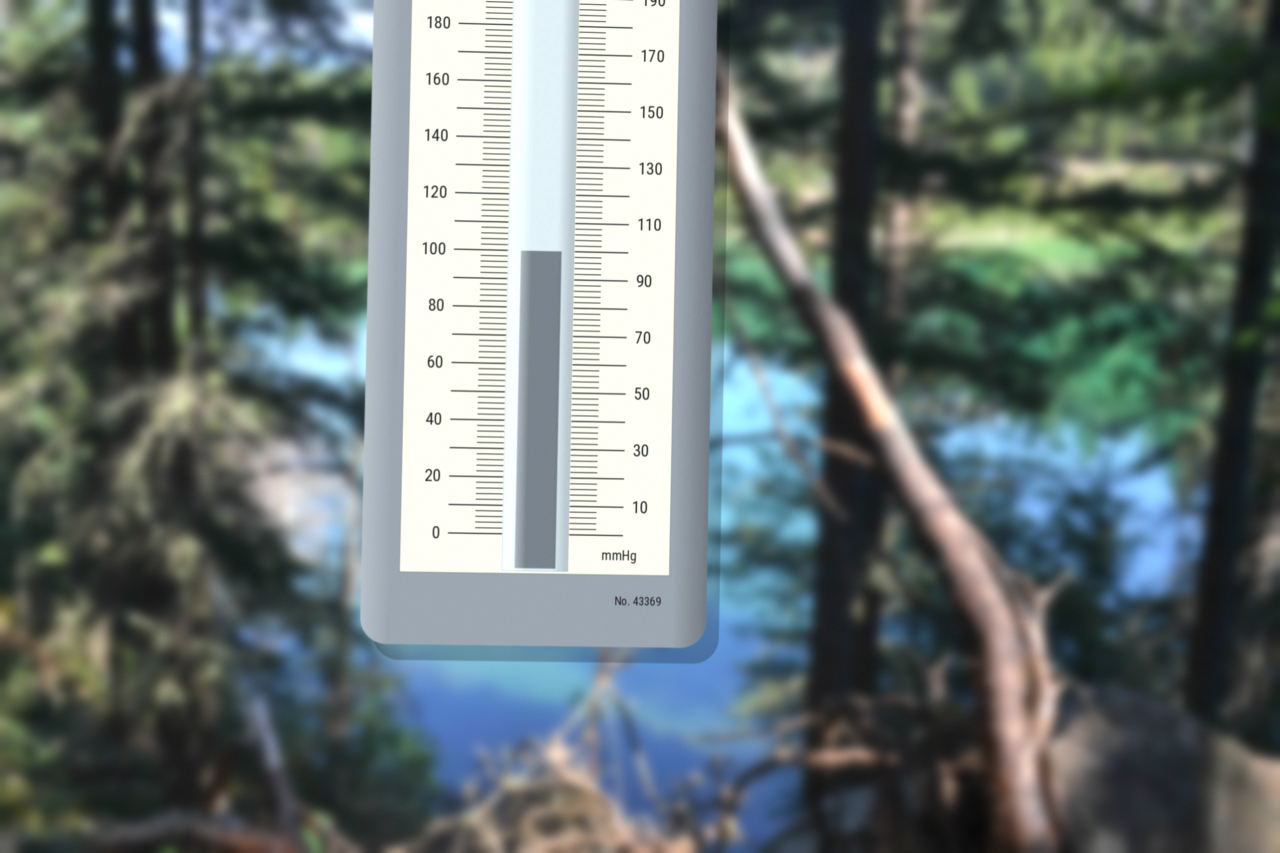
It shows 100 mmHg
